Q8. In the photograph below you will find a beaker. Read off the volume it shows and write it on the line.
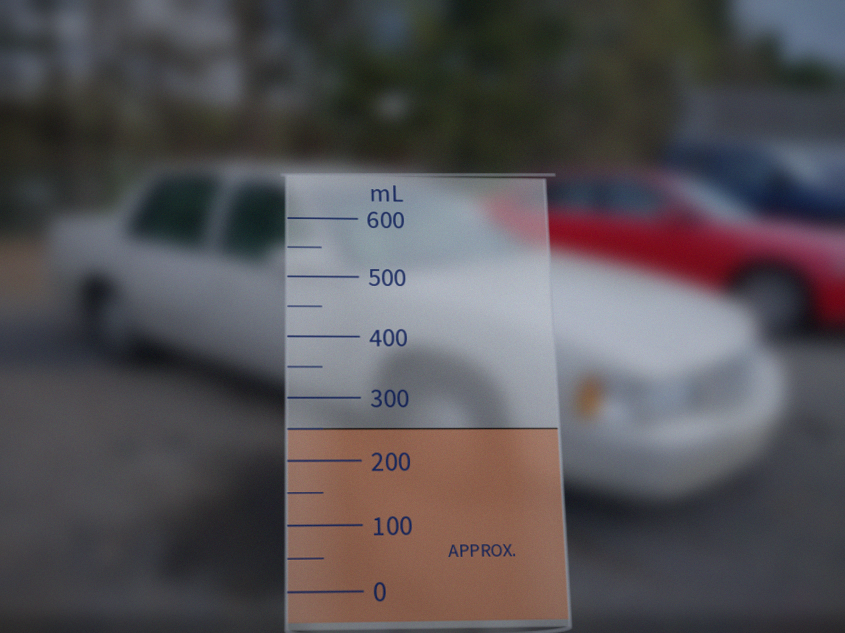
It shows 250 mL
